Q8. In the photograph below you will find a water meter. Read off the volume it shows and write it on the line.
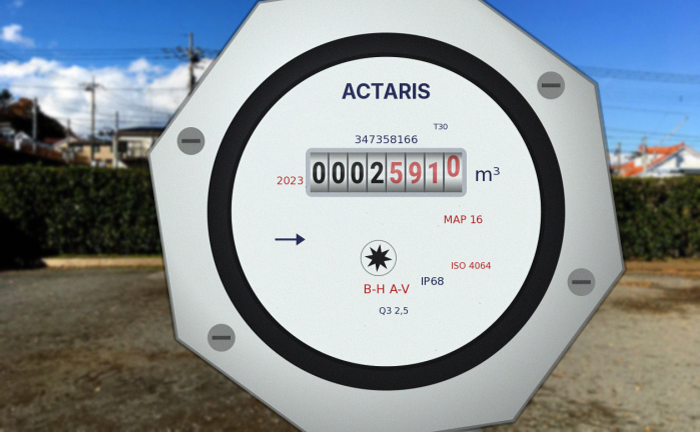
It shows 2.5910 m³
